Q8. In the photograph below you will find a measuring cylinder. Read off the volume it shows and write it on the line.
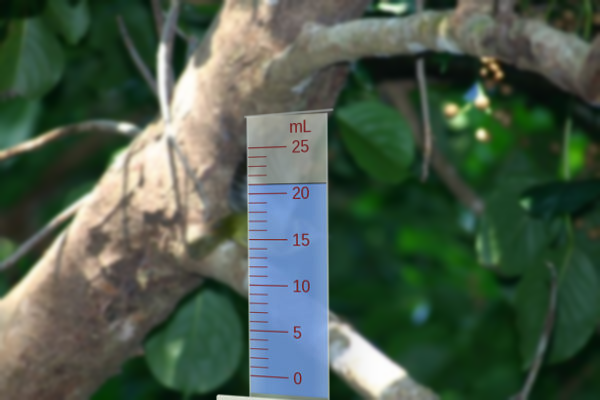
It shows 21 mL
